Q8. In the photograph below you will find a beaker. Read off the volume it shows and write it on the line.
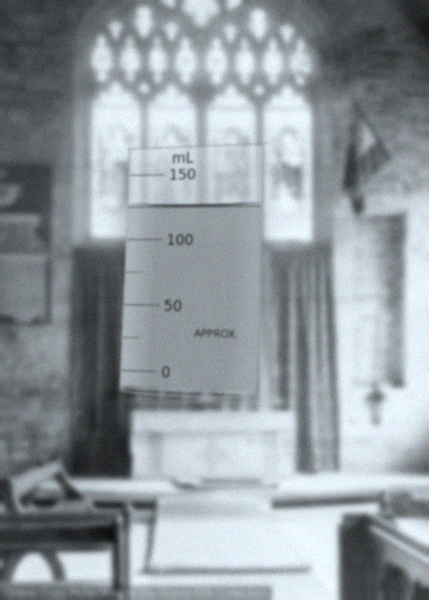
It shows 125 mL
